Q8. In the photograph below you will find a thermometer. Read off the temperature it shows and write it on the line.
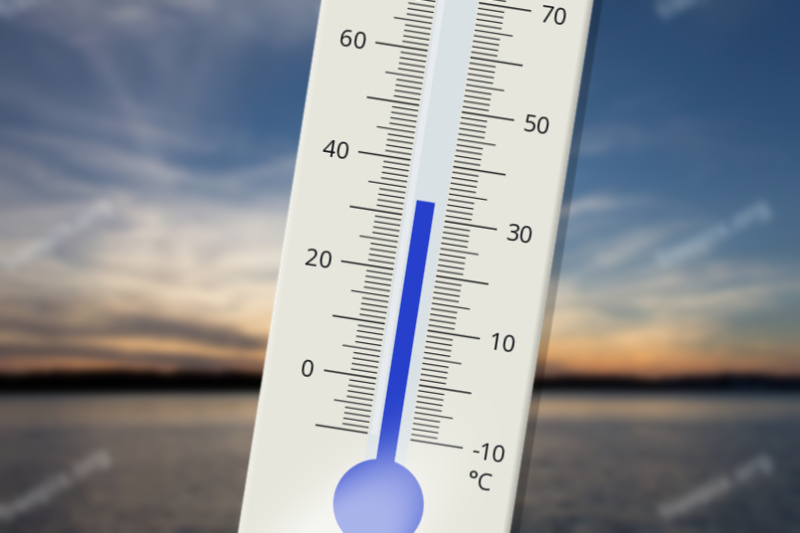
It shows 33 °C
